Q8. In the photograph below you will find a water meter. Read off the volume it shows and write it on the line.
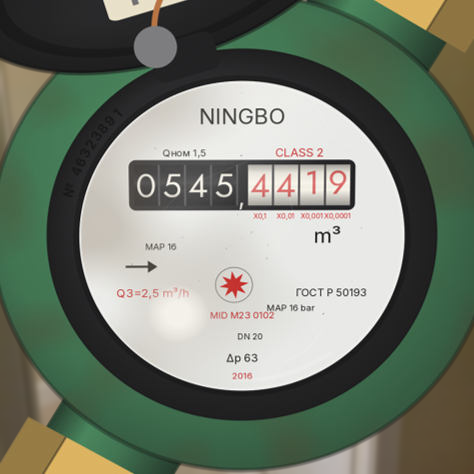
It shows 545.4419 m³
